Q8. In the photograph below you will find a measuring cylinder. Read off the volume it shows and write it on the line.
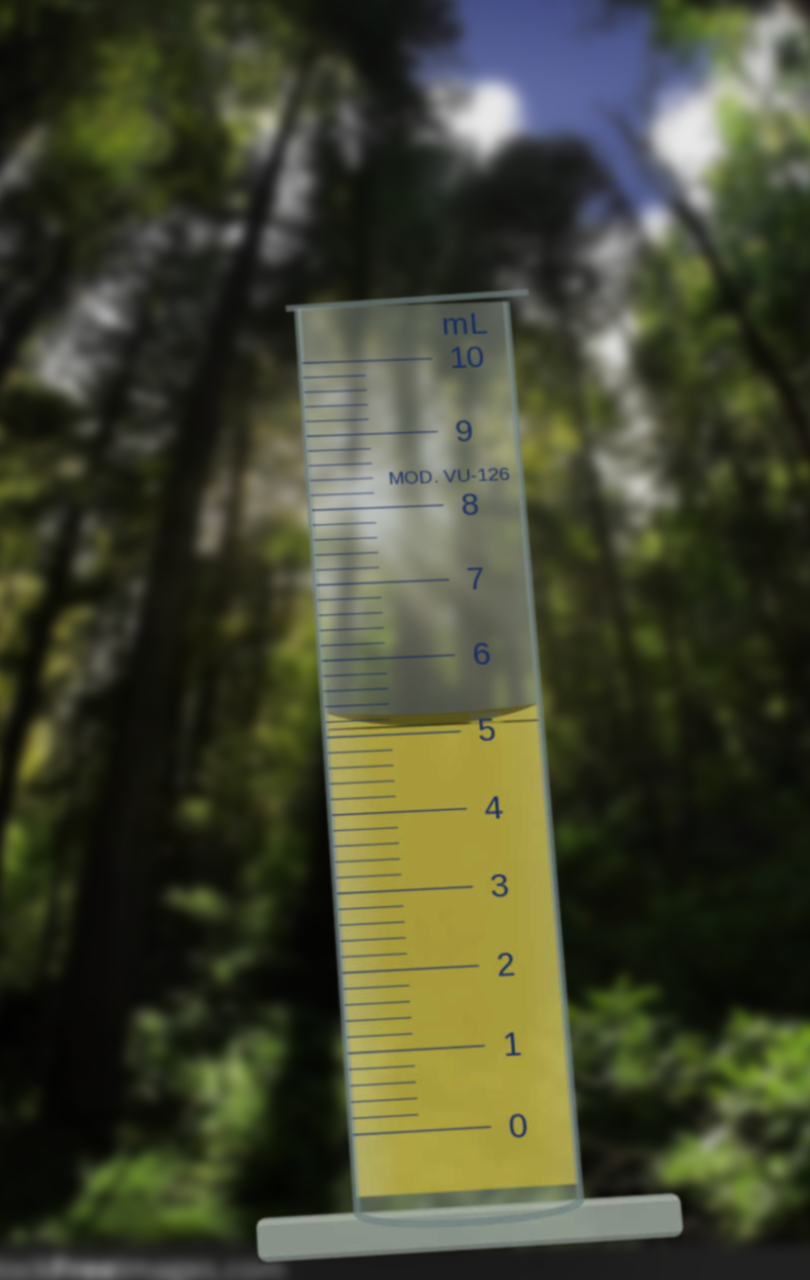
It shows 5.1 mL
